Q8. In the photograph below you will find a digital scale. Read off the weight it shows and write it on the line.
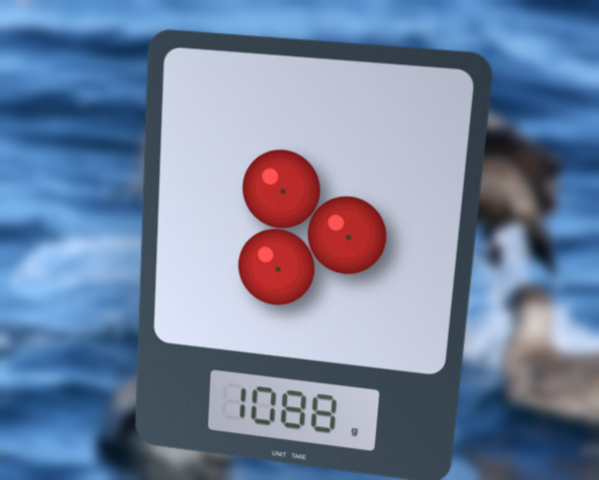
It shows 1088 g
